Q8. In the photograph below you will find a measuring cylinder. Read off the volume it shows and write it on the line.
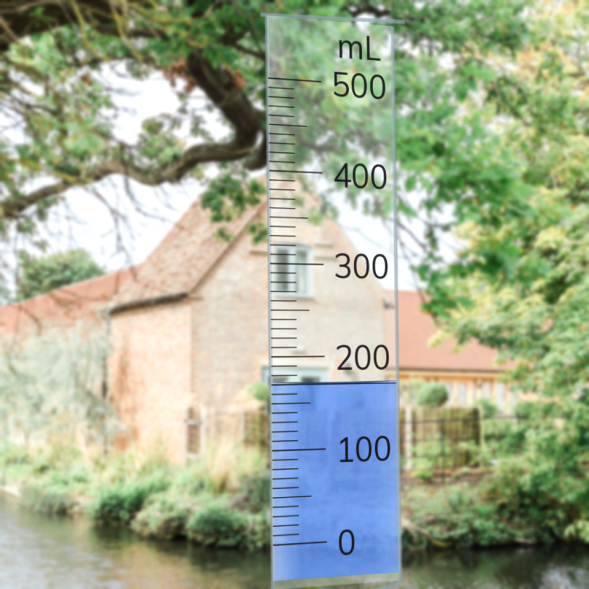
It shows 170 mL
